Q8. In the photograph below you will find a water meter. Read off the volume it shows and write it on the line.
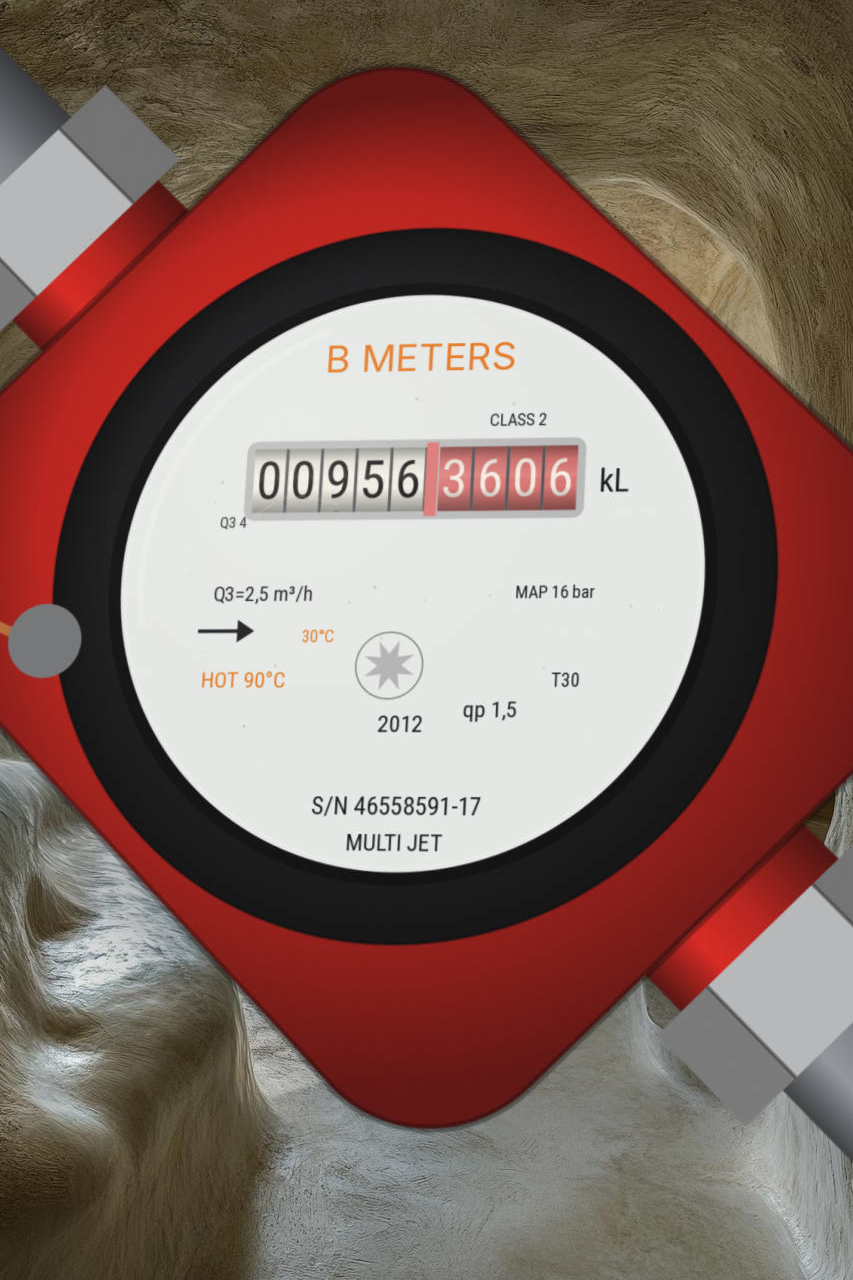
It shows 956.3606 kL
